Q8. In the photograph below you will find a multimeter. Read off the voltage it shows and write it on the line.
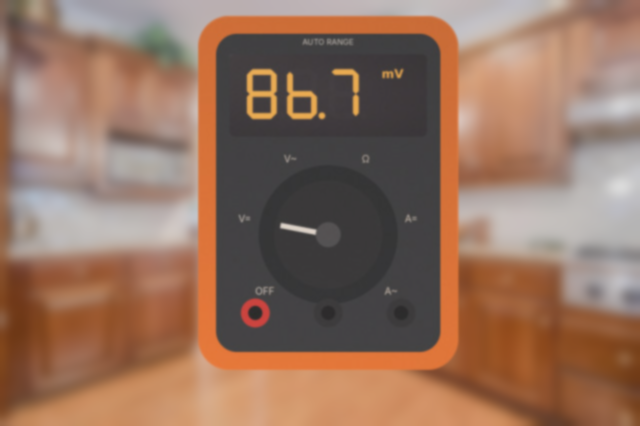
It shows 86.7 mV
